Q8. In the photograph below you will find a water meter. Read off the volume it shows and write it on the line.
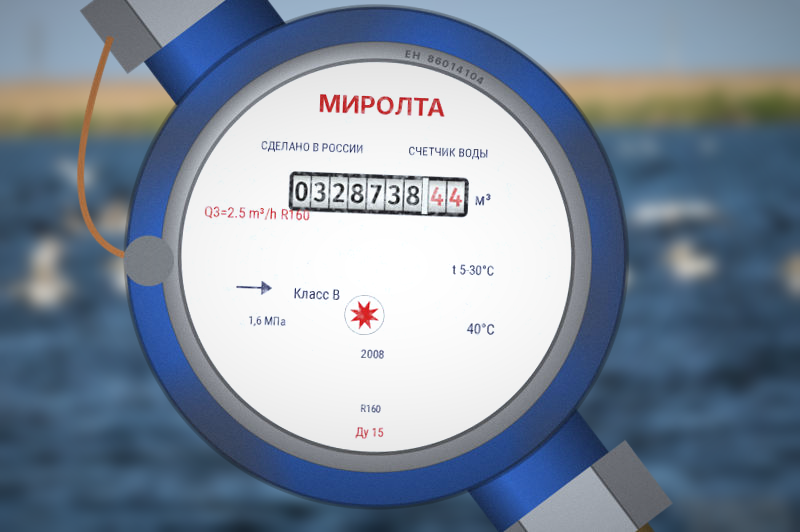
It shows 328738.44 m³
